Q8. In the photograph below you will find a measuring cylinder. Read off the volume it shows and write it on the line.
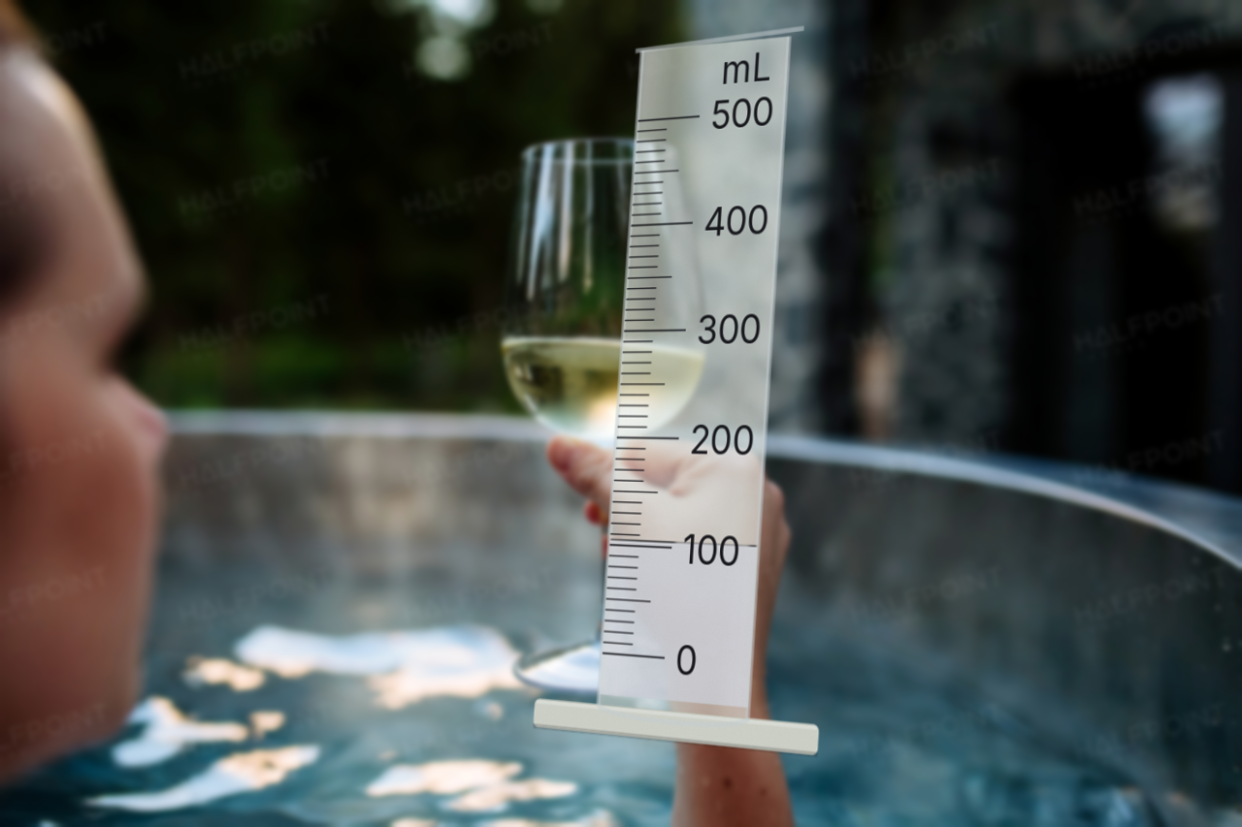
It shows 105 mL
